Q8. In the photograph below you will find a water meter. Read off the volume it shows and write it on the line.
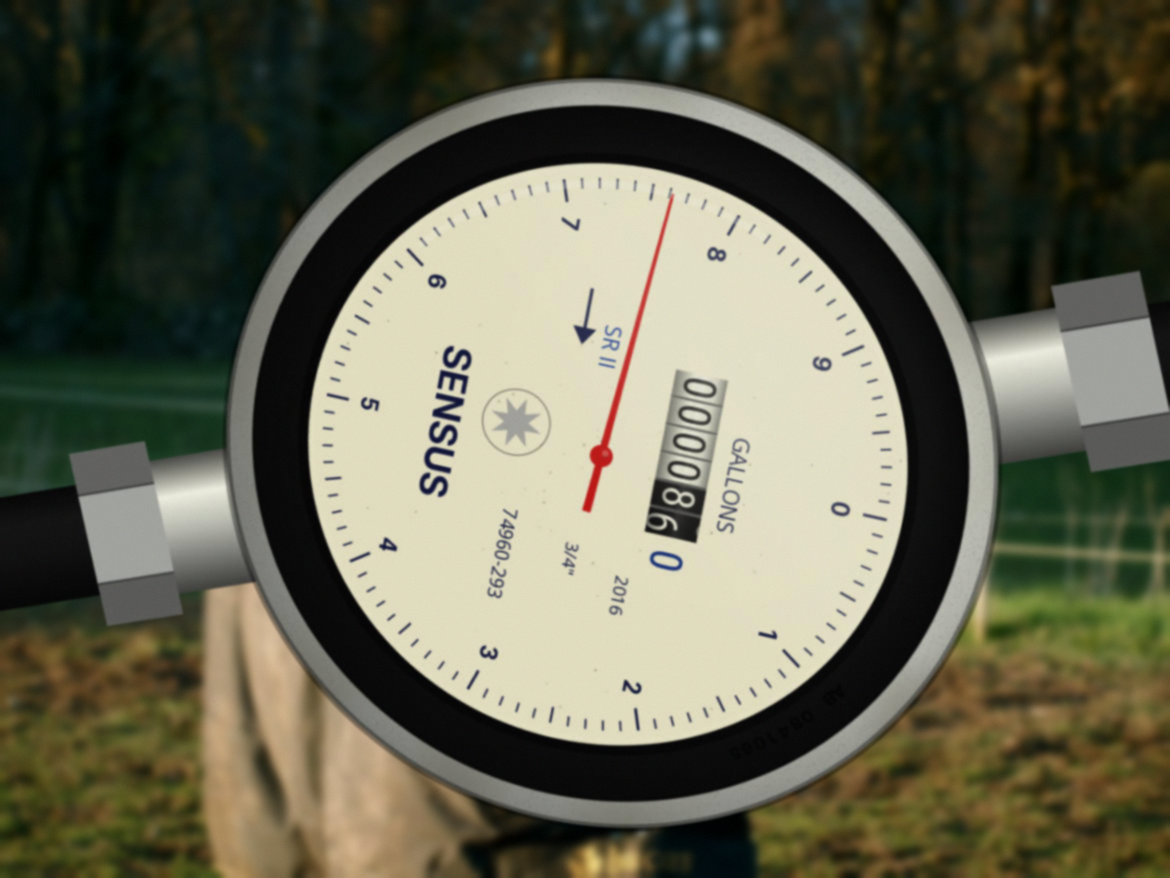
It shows 857.6 gal
